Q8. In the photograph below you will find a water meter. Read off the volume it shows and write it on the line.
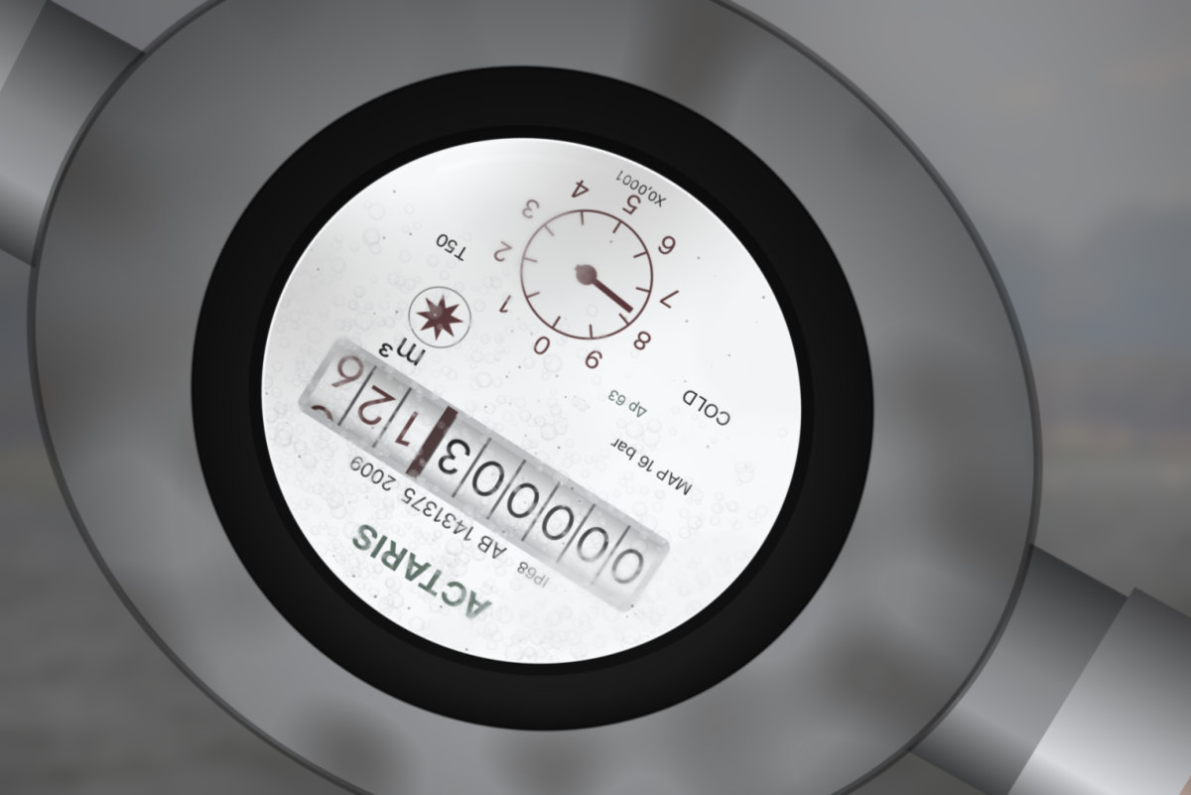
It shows 3.1257 m³
